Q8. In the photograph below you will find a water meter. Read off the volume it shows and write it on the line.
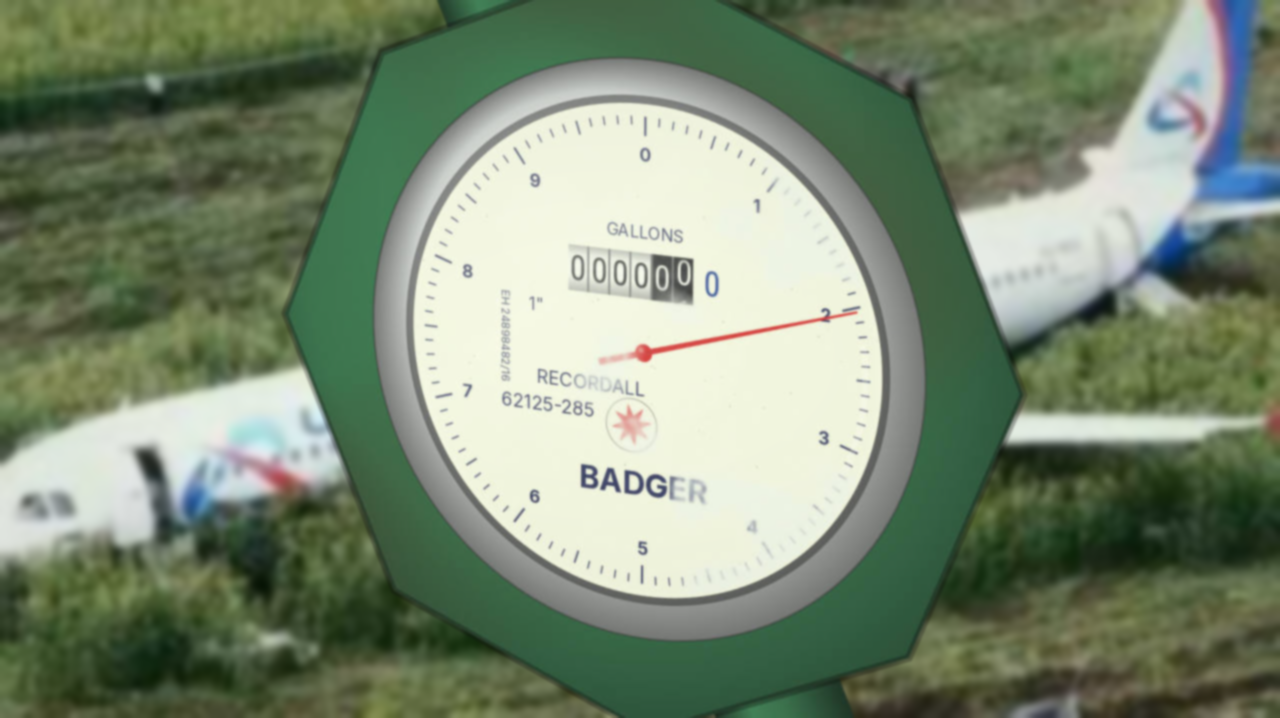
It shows 2.0 gal
